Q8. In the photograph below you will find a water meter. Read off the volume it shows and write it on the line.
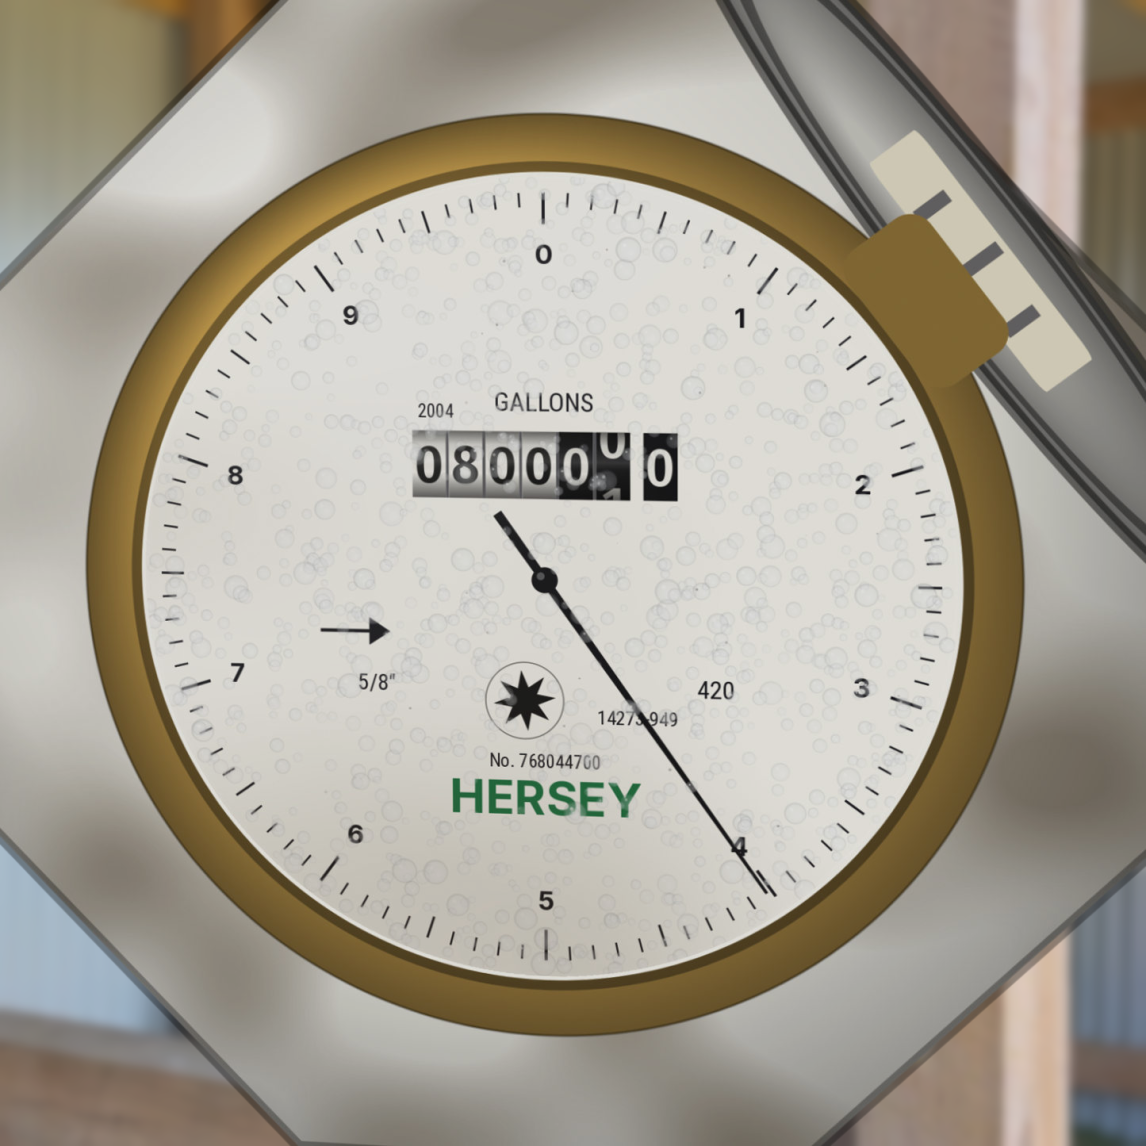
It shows 800004.0 gal
